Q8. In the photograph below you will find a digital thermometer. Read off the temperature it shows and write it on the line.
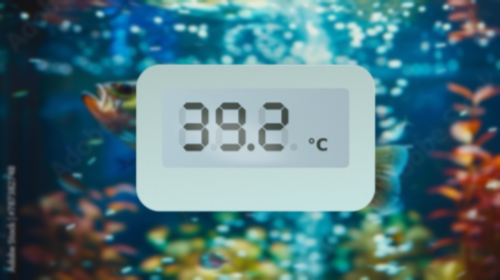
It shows 39.2 °C
